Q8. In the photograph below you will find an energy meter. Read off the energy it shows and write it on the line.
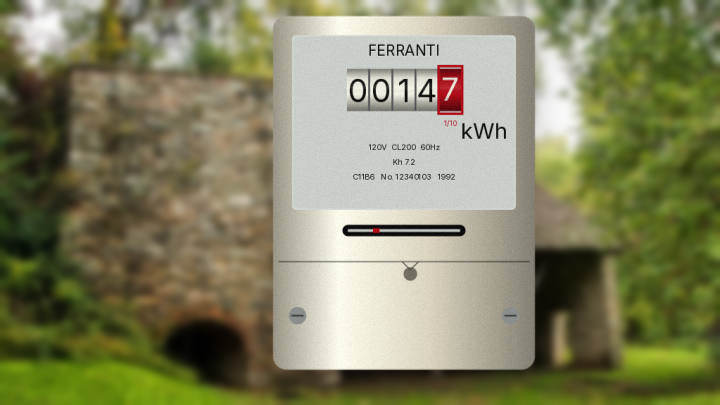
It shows 14.7 kWh
